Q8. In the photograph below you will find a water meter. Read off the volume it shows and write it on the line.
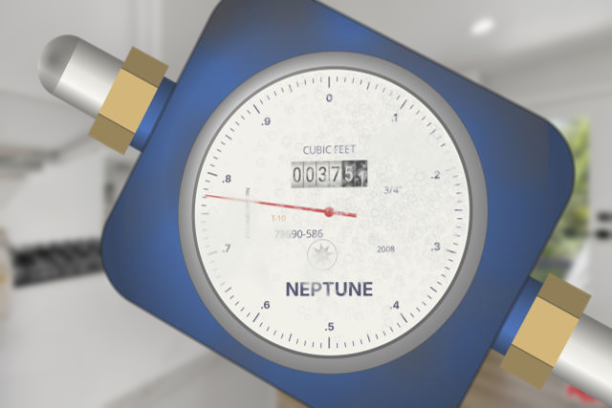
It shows 3750.77 ft³
